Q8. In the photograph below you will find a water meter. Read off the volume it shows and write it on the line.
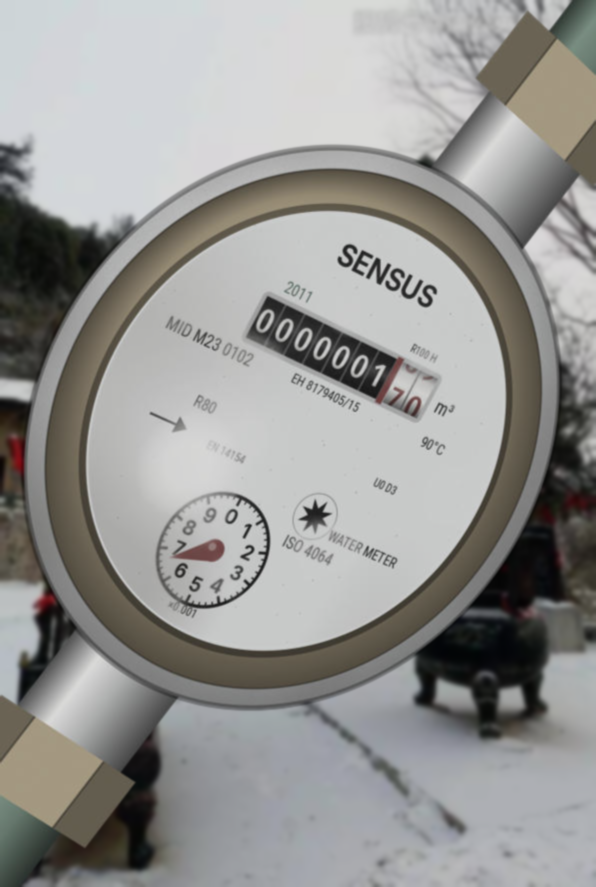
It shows 1.696 m³
